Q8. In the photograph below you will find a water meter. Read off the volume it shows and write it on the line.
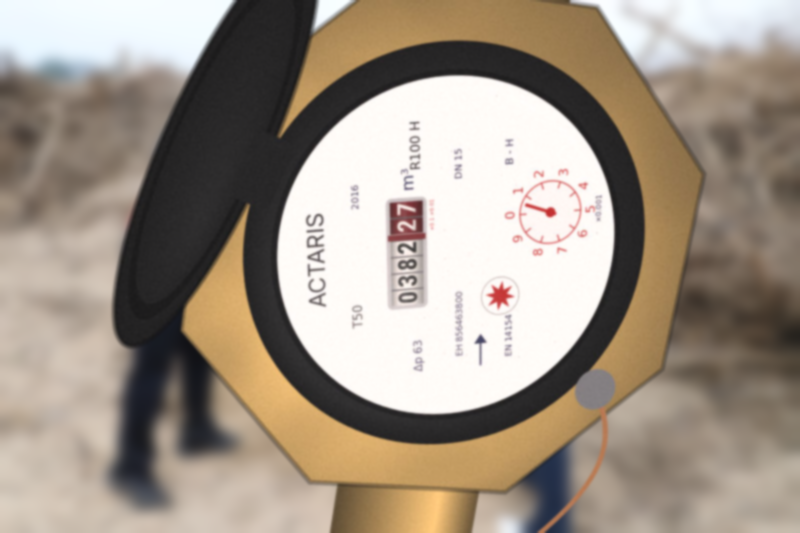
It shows 382.270 m³
